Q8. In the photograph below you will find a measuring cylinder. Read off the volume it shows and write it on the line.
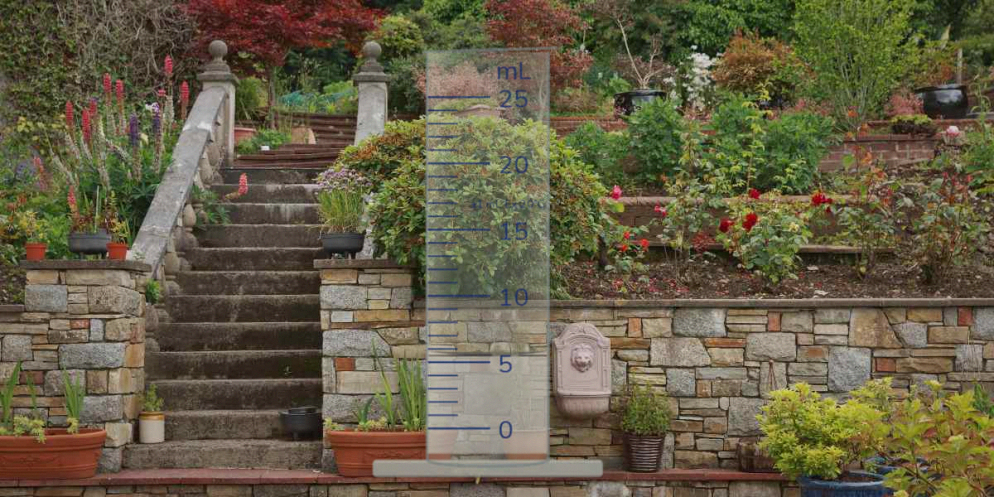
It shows 5.5 mL
